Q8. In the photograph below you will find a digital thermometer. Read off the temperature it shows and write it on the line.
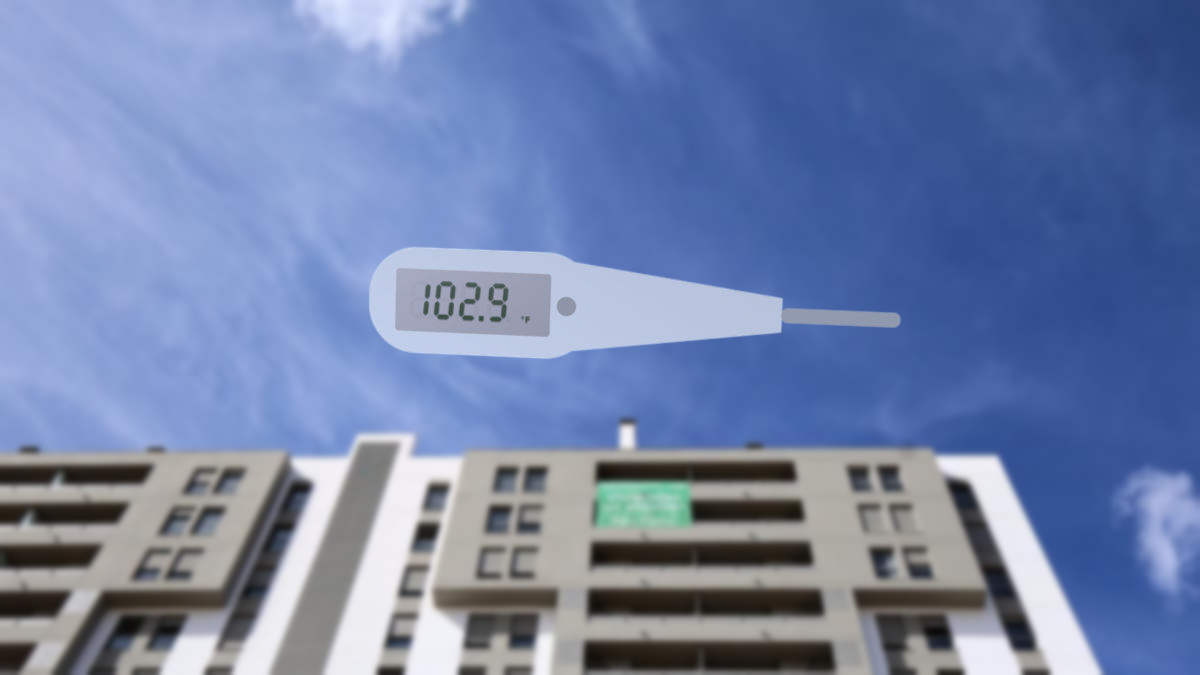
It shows 102.9 °F
